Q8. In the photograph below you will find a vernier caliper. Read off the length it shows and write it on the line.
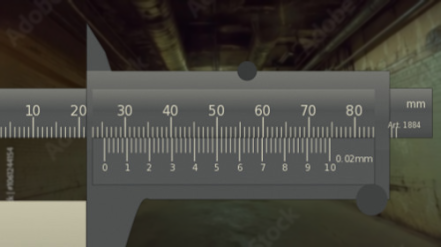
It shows 25.5 mm
